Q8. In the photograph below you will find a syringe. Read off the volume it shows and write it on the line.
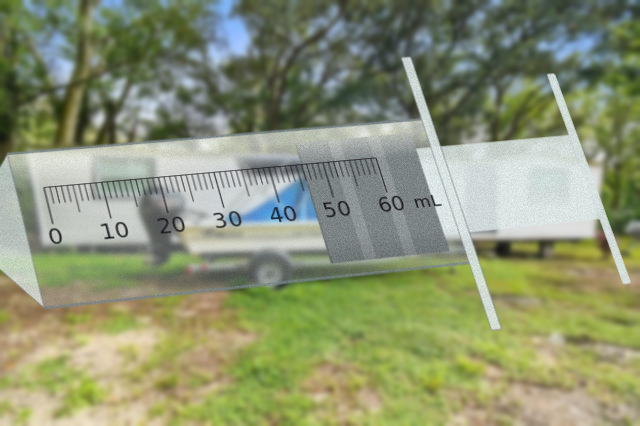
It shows 46 mL
